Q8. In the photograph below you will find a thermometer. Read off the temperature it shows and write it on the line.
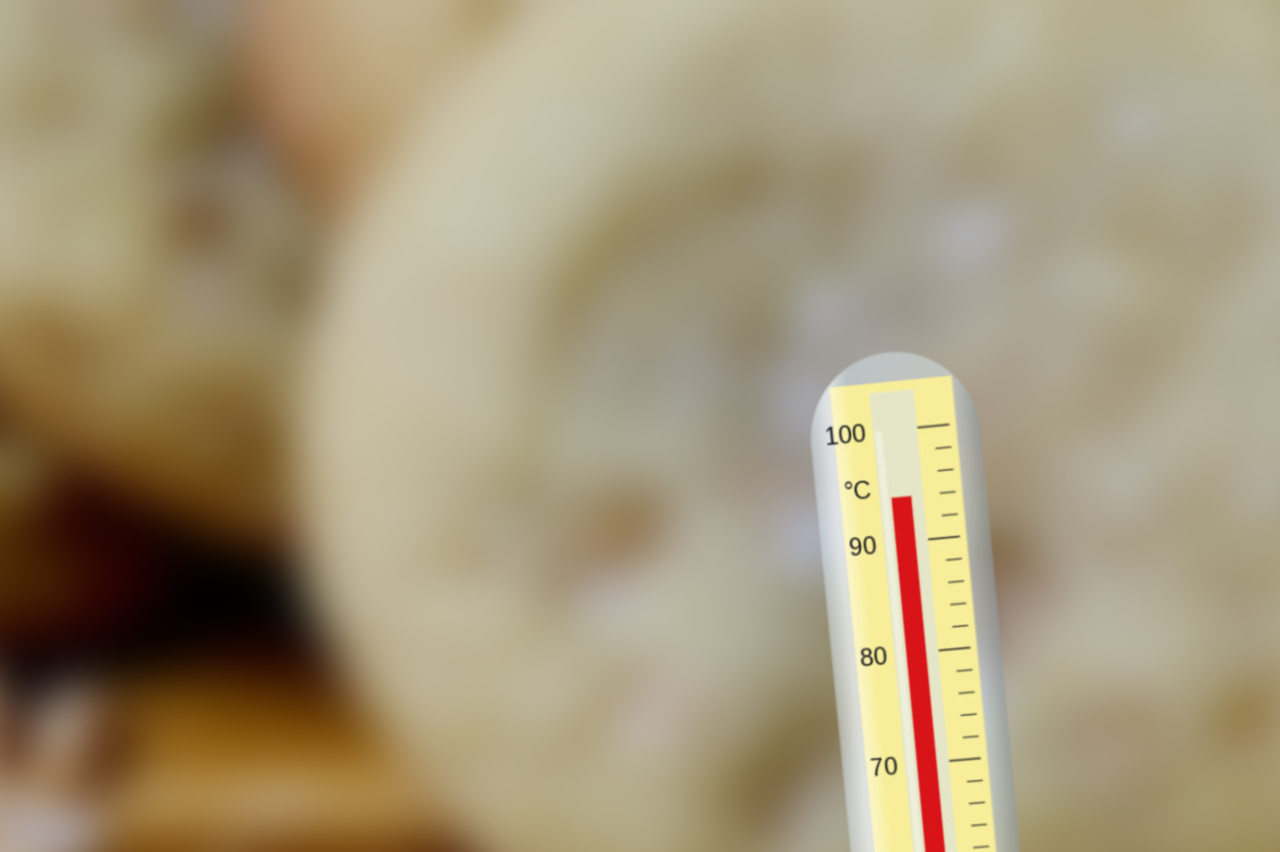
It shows 94 °C
